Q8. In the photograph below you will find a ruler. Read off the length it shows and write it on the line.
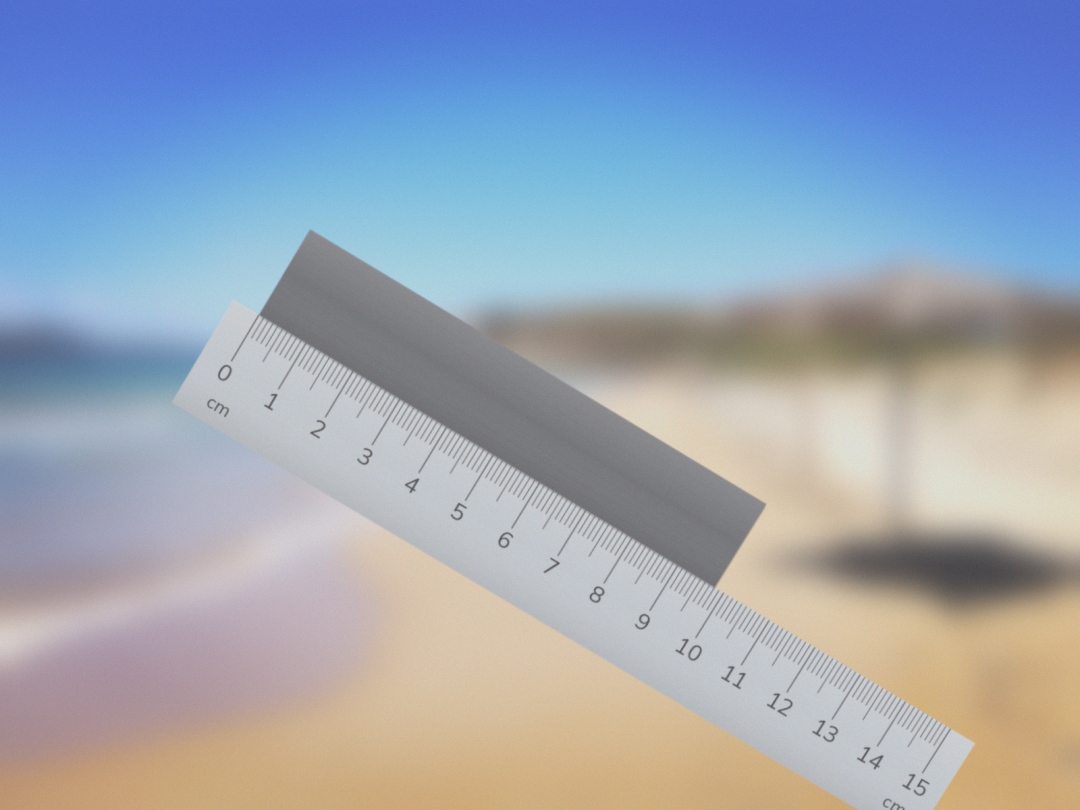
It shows 9.8 cm
